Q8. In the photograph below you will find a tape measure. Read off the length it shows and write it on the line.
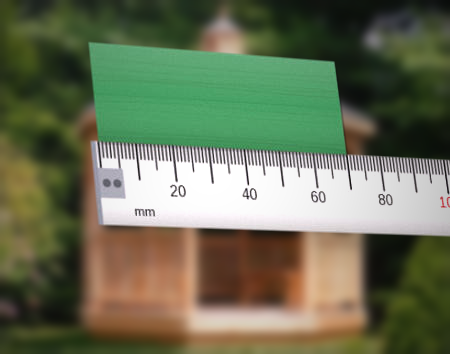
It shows 70 mm
